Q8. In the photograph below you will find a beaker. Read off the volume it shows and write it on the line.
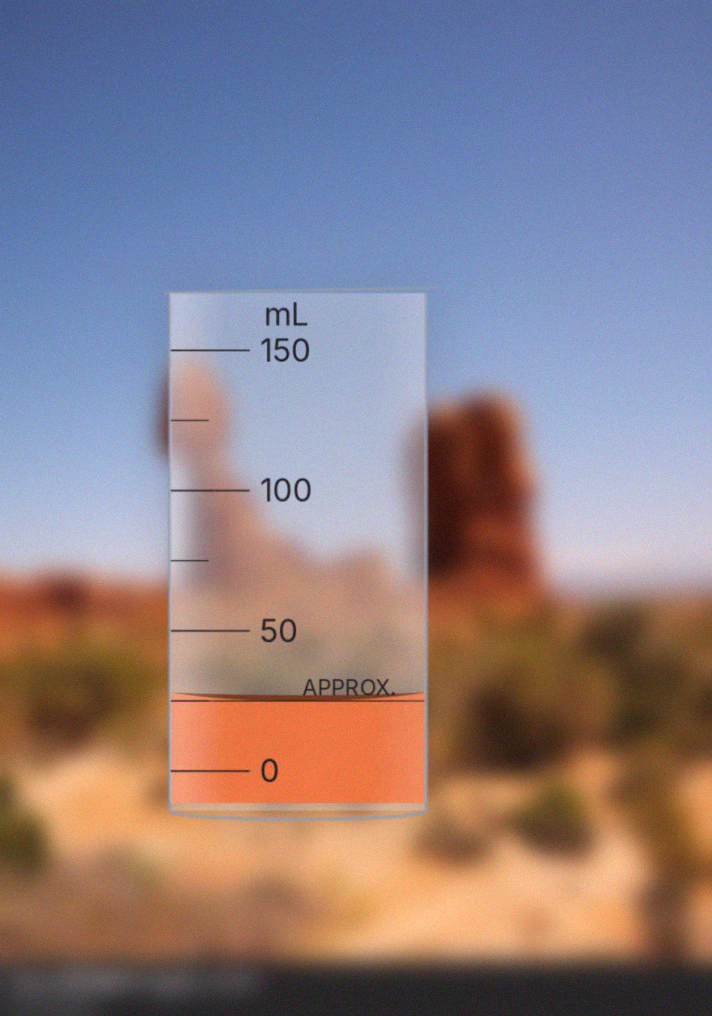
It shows 25 mL
